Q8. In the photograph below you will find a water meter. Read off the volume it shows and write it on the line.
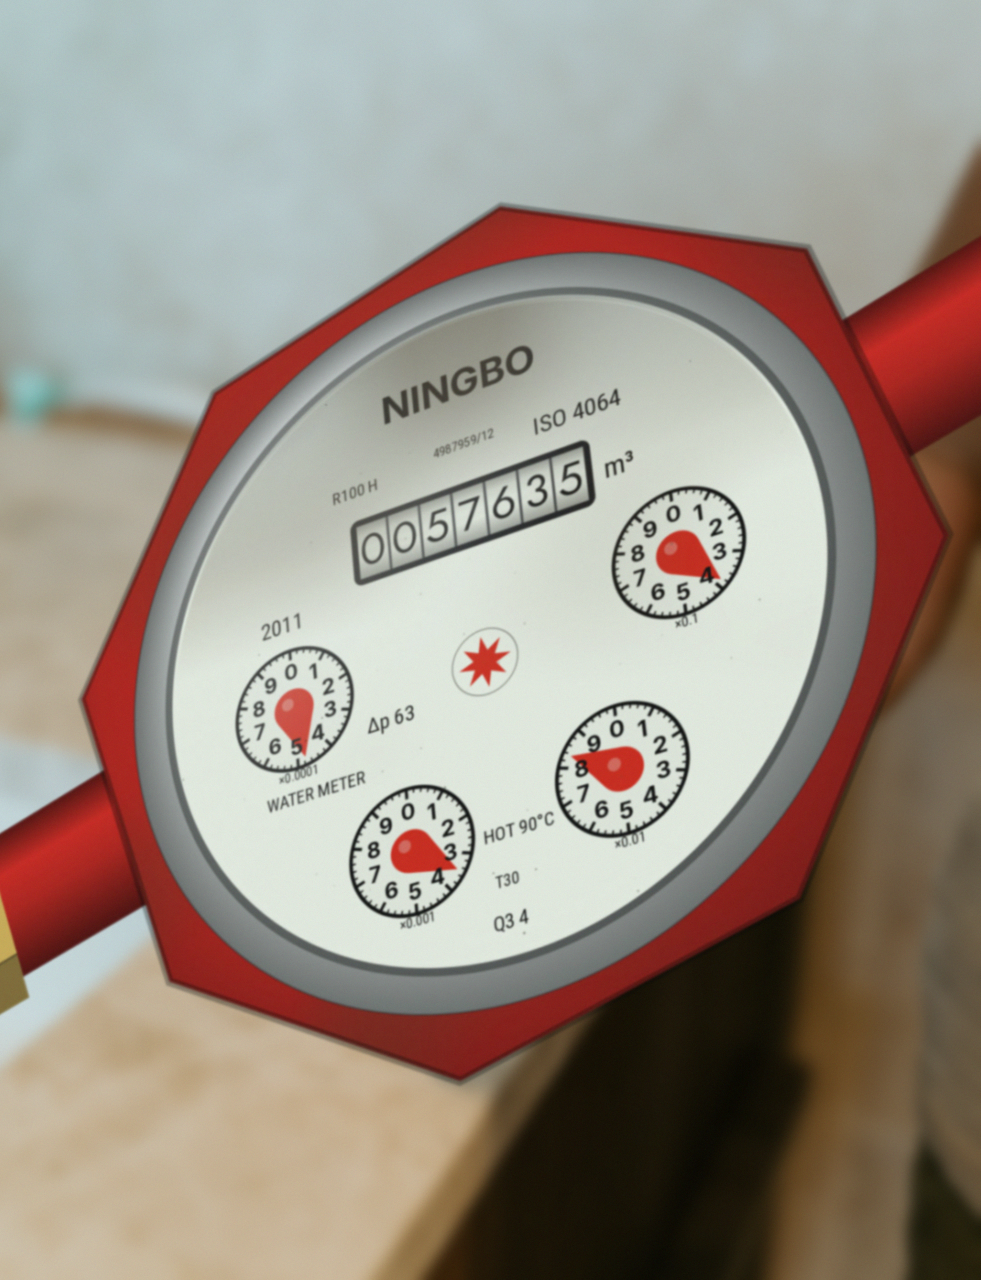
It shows 57635.3834 m³
